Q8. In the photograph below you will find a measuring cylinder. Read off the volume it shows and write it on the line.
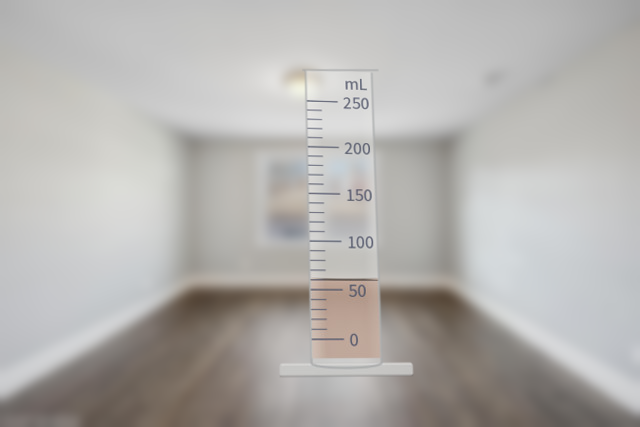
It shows 60 mL
